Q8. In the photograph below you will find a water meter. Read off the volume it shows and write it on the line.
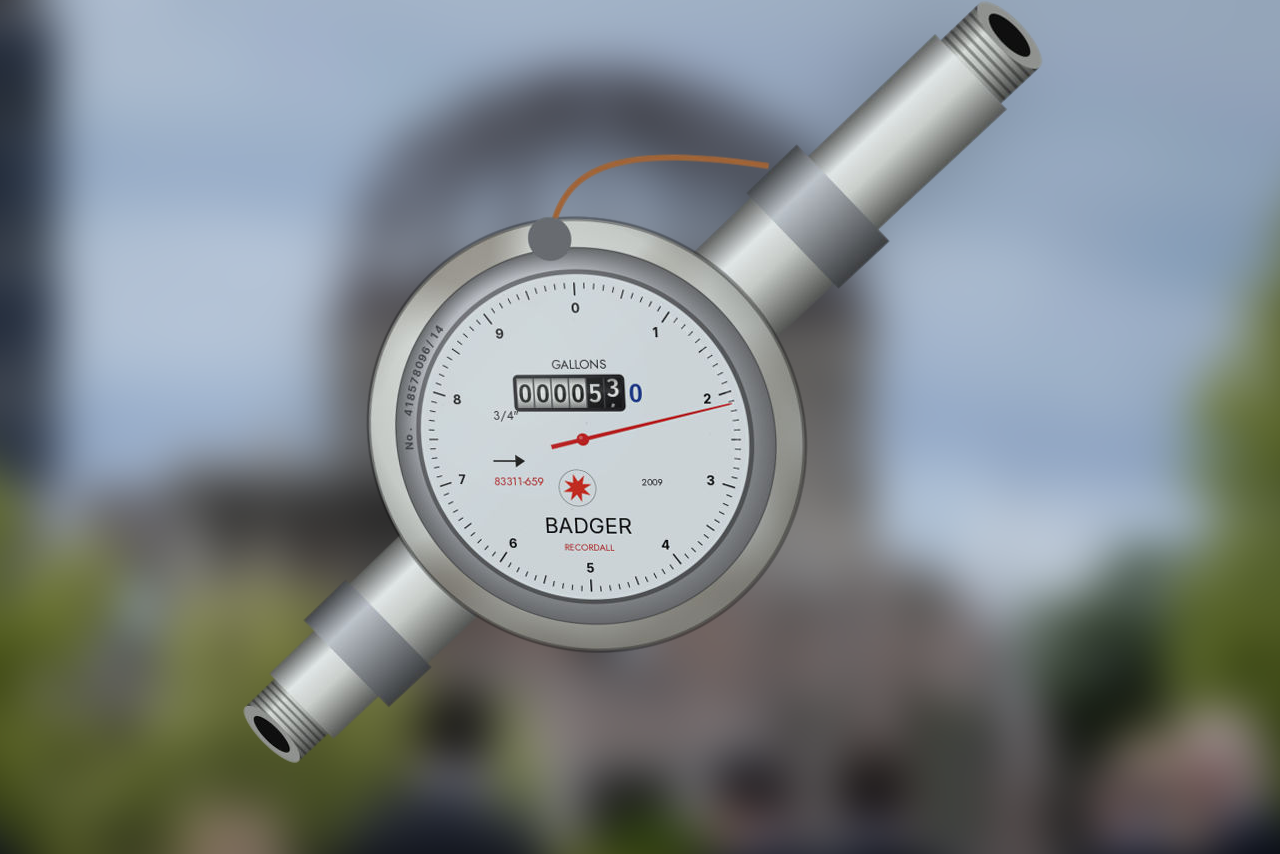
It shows 532.1 gal
